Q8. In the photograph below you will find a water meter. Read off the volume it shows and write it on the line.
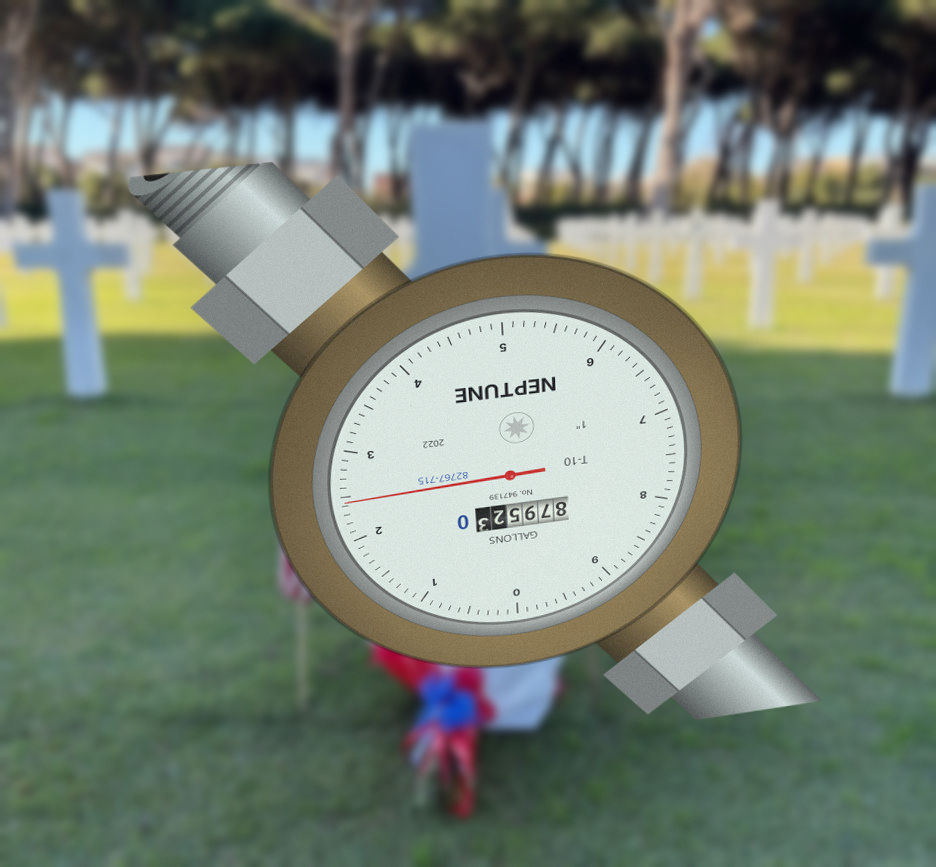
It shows 8795232.4 gal
